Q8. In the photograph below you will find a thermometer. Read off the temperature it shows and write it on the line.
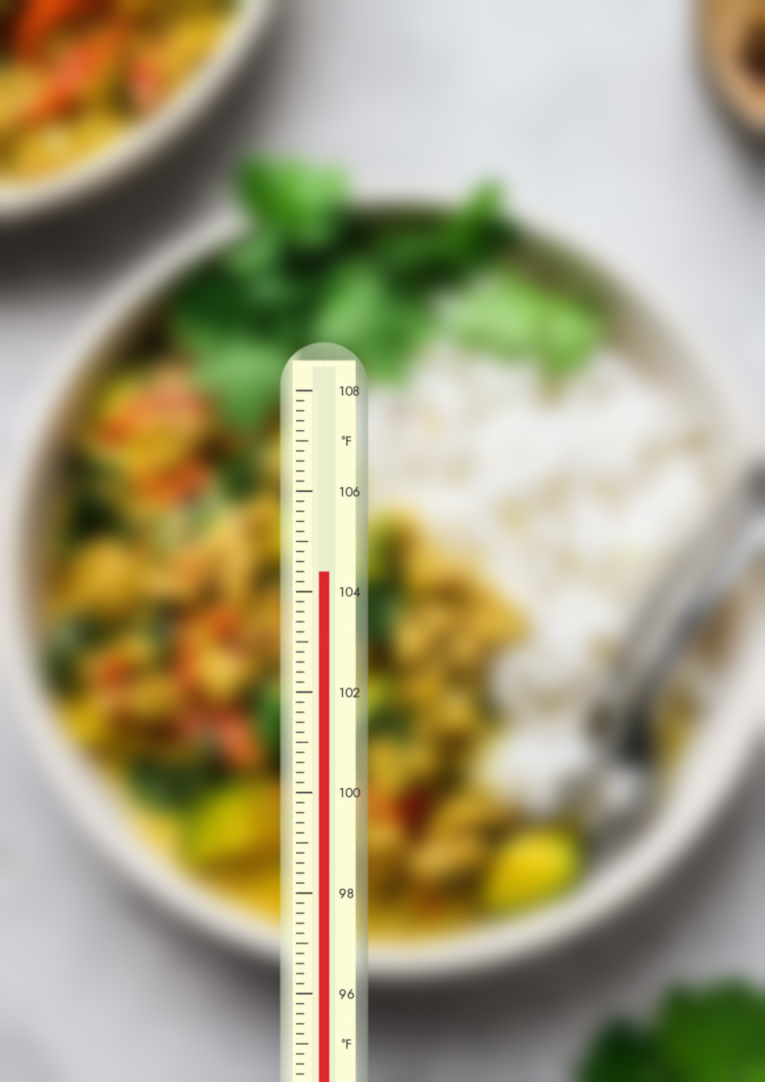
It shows 104.4 °F
